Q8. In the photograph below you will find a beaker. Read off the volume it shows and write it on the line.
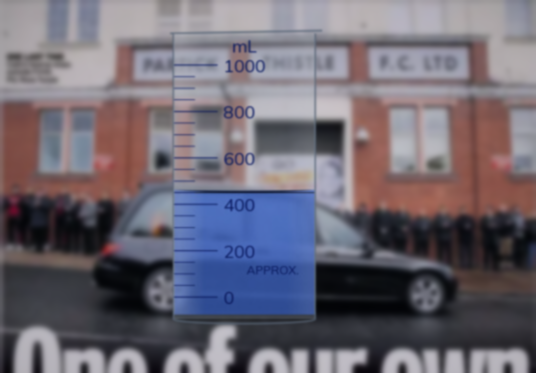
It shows 450 mL
